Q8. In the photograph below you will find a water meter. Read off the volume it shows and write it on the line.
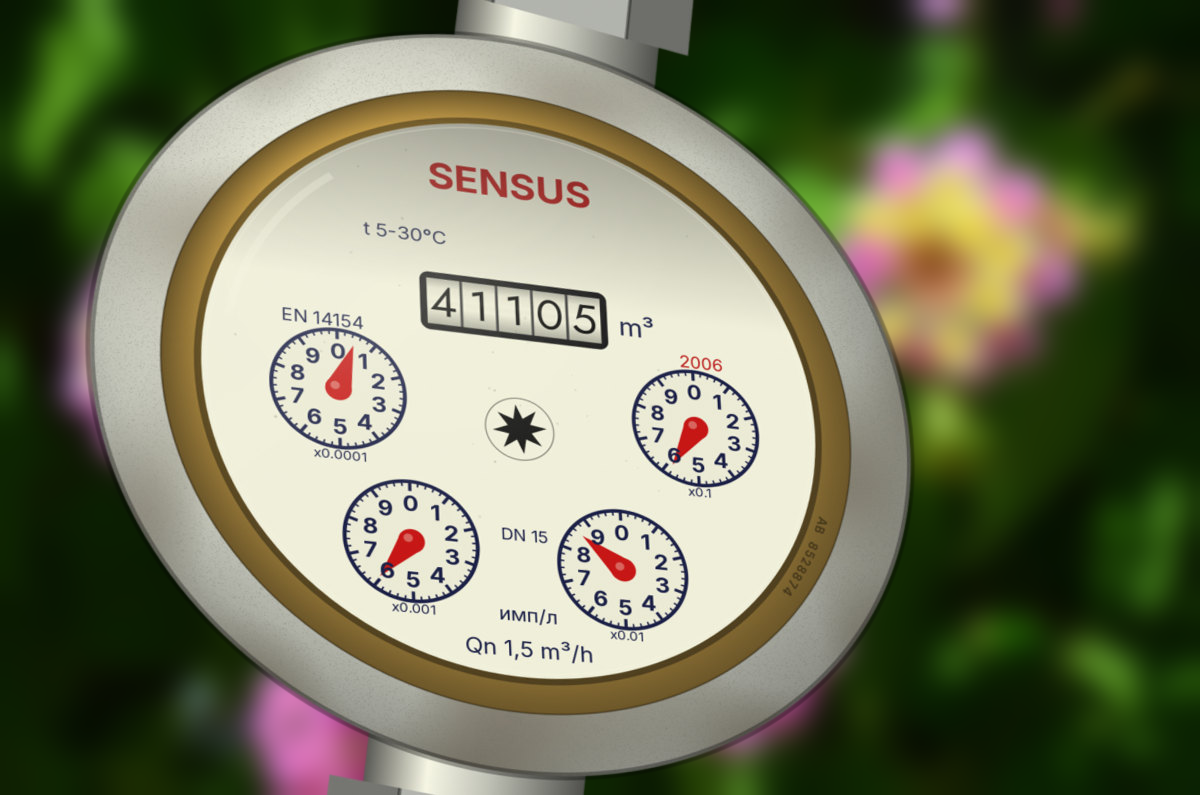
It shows 41105.5860 m³
